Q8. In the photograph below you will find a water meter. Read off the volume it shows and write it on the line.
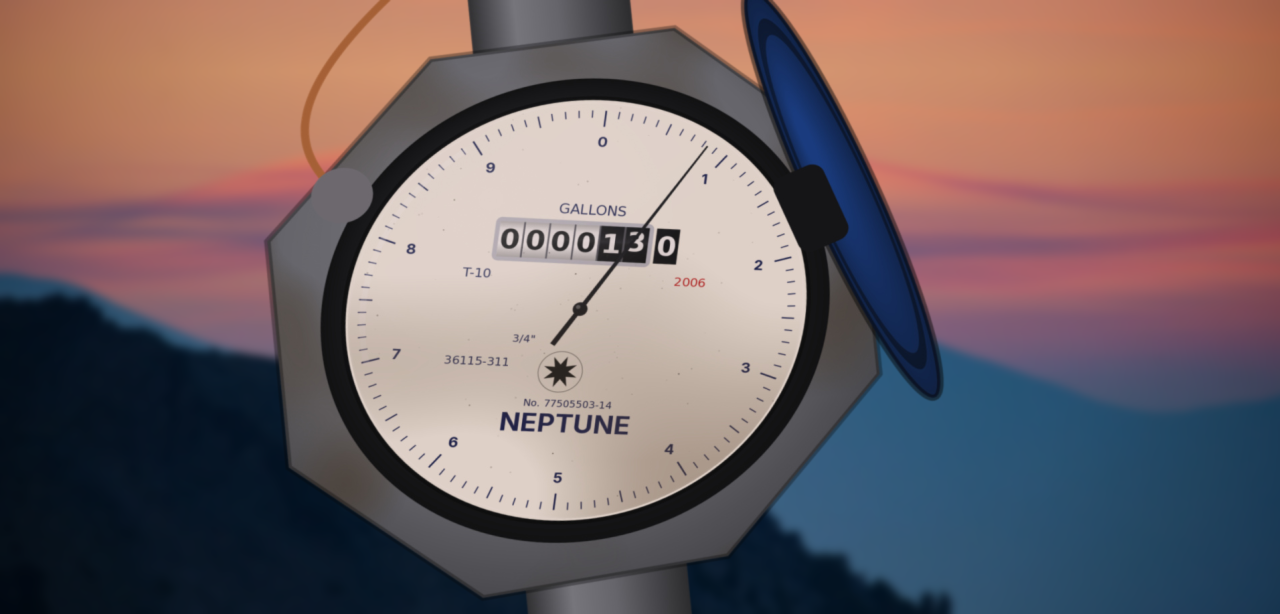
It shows 130.8 gal
